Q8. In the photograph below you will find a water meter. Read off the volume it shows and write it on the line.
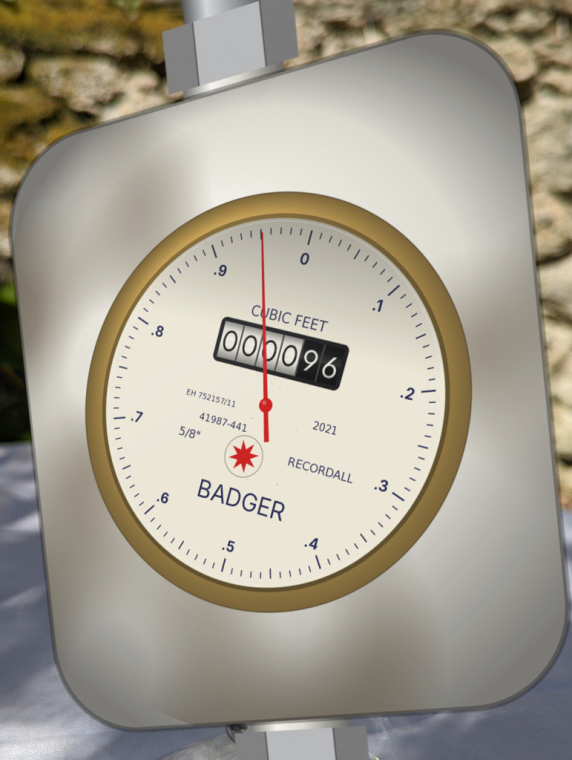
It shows 95.95 ft³
